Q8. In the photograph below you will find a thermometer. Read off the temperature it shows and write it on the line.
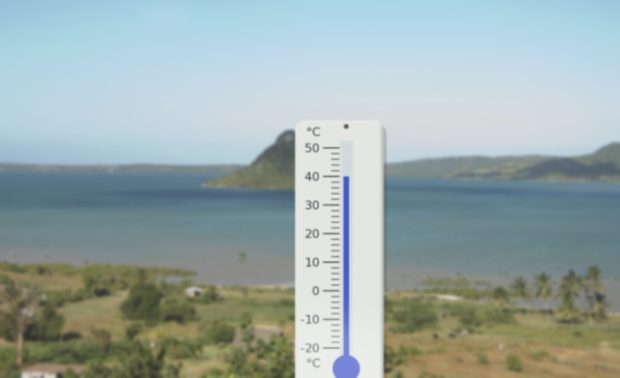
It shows 40 °C
